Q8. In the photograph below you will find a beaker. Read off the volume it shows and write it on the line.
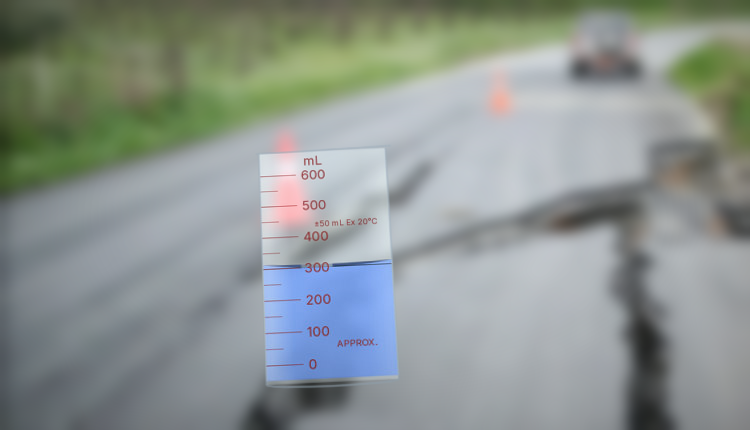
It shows 300 mL
